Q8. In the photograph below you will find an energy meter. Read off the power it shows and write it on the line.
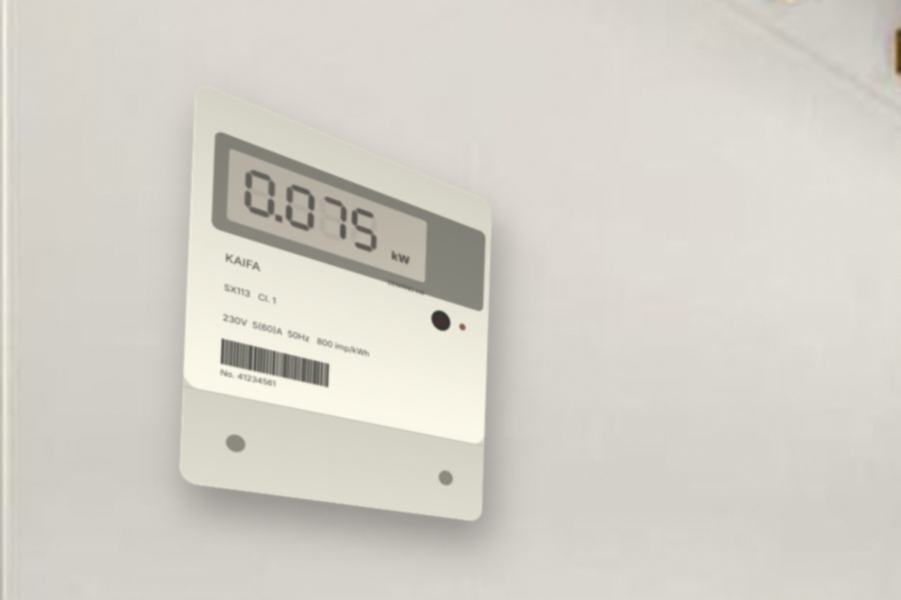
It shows 0.075 kW
